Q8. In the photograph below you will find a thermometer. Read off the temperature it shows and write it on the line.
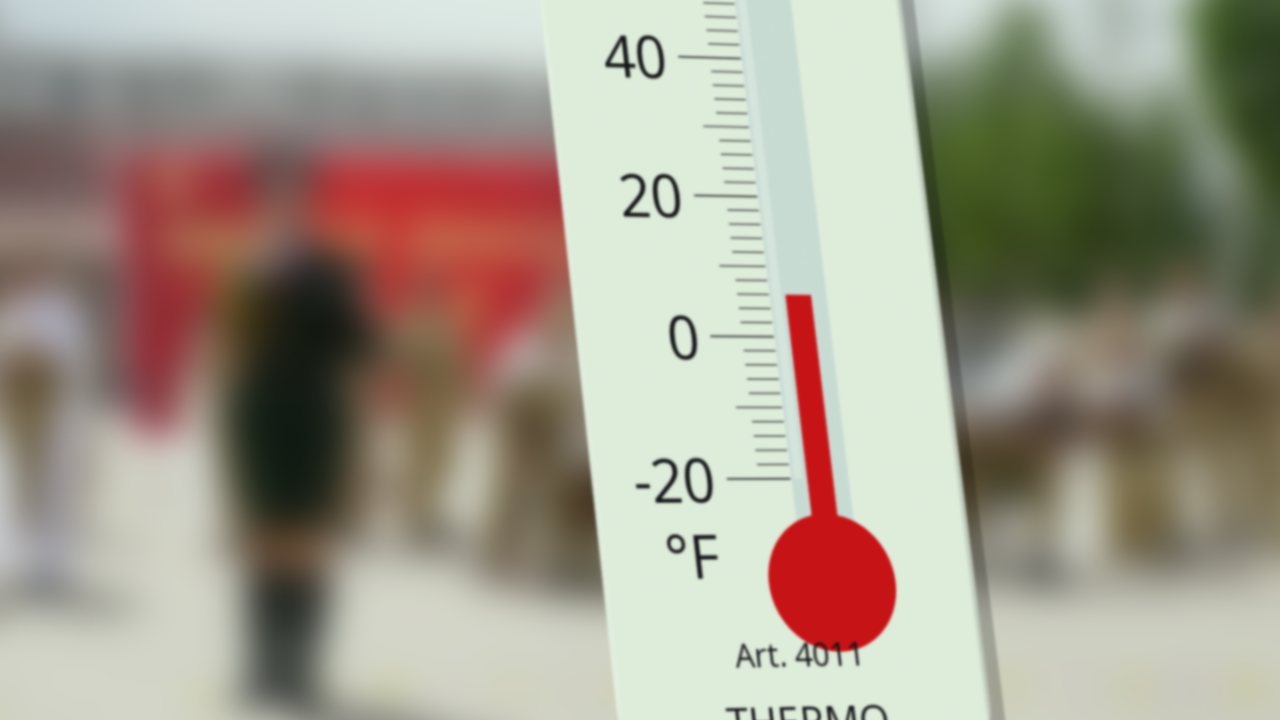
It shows 6 °F
